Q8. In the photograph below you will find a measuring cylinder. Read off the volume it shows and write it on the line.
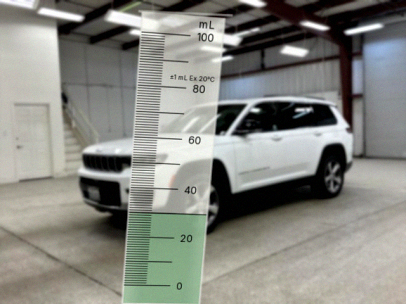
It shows 30 mL
